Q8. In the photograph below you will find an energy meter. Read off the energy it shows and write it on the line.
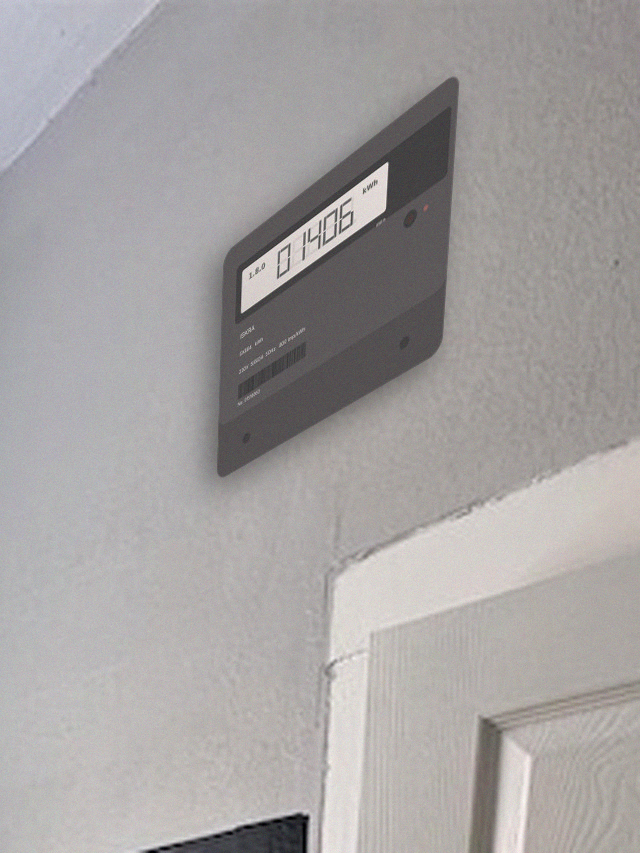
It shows 1406 kWh
